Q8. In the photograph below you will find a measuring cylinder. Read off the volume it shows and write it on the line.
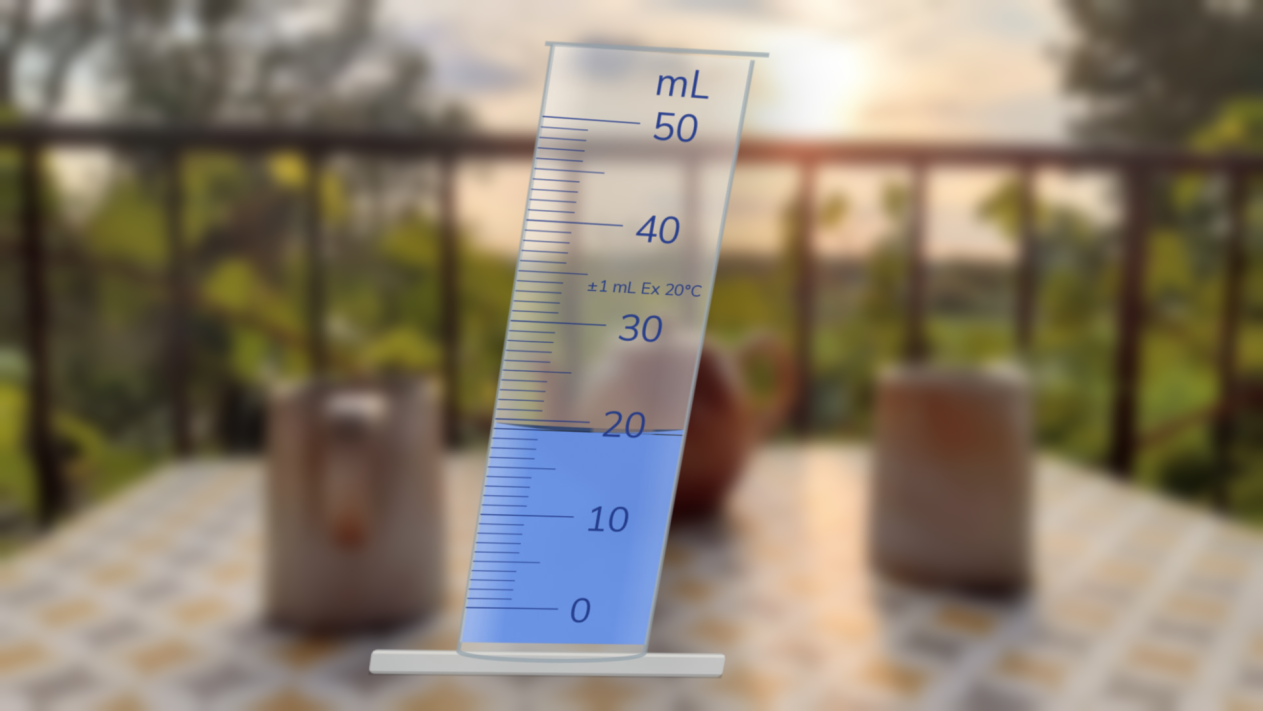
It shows 19 mL
